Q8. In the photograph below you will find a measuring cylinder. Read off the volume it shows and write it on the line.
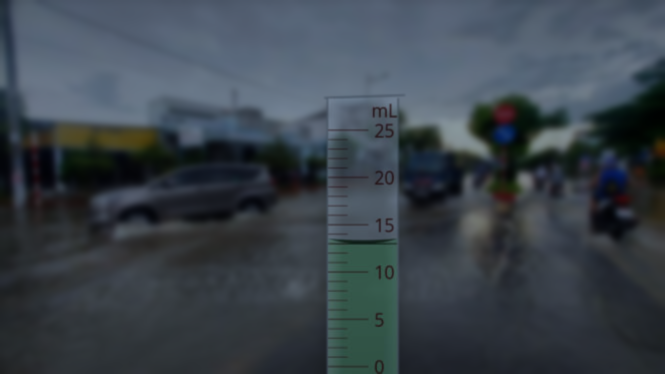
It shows 13 mL
